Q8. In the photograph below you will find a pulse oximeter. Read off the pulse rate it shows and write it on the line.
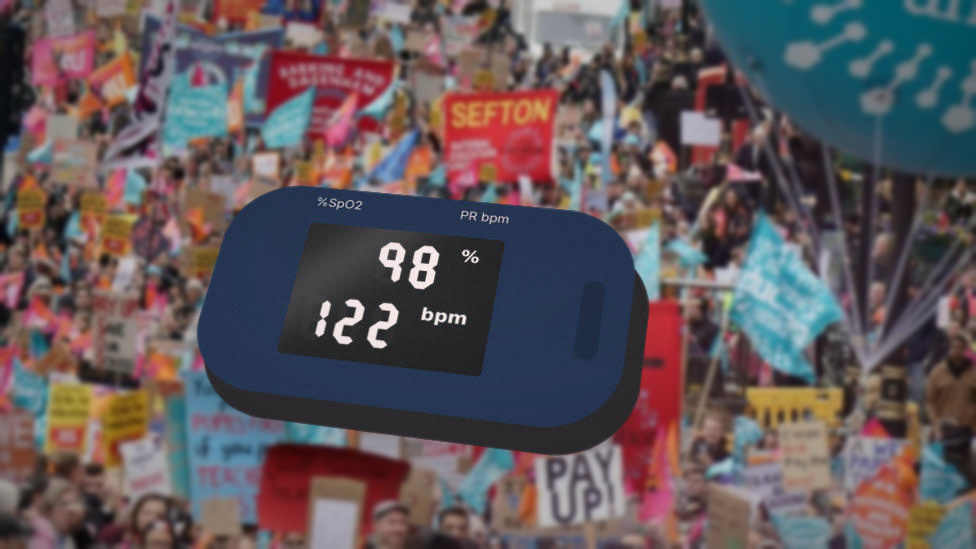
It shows 122 bpm
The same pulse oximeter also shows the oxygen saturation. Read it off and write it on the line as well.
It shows 98 %
